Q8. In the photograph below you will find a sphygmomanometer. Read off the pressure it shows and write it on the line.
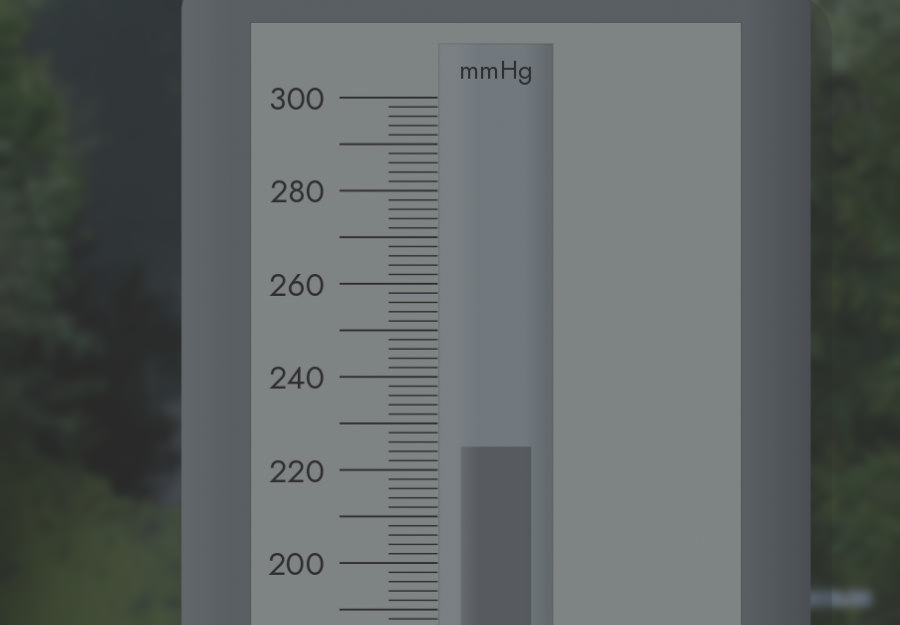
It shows 225 mmHg
